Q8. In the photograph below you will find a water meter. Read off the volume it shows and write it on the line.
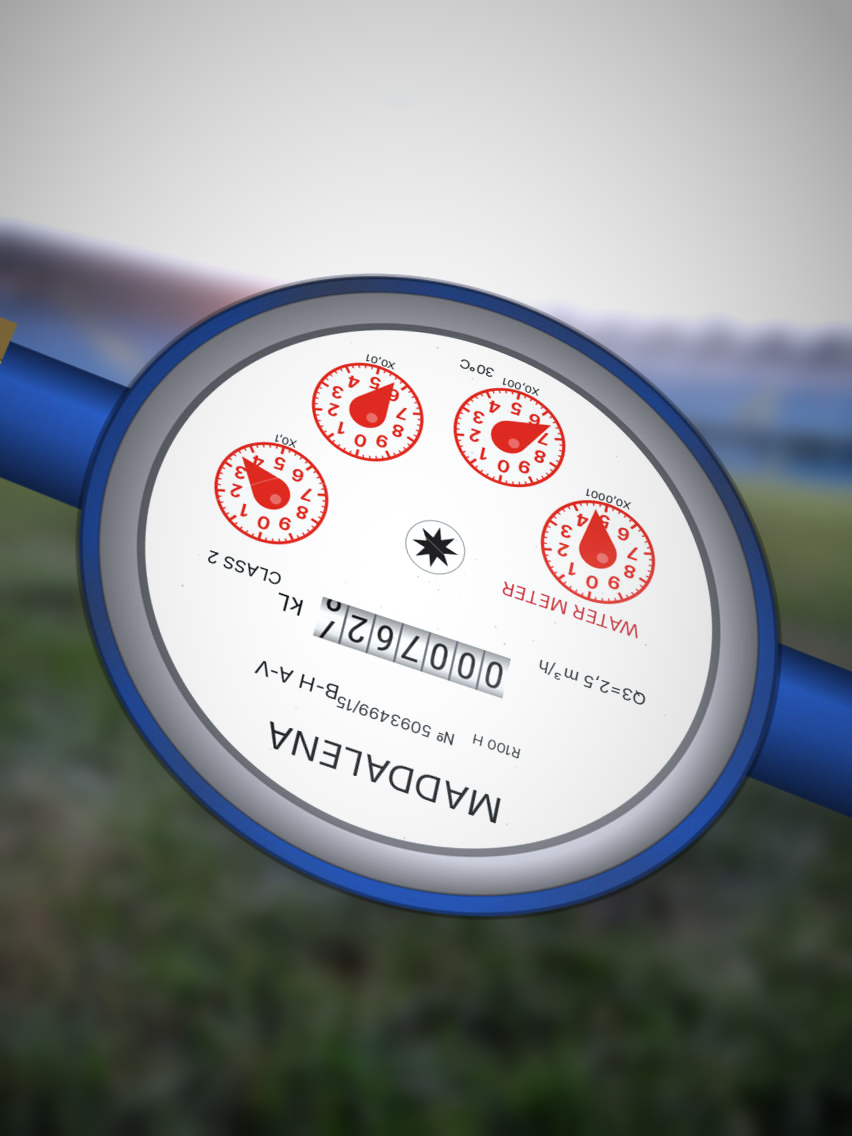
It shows 7627.3564 kL
